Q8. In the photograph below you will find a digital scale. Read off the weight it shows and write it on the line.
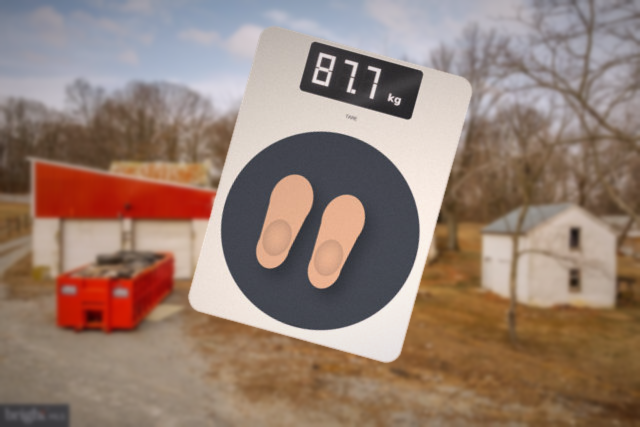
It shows 87.7 kg
